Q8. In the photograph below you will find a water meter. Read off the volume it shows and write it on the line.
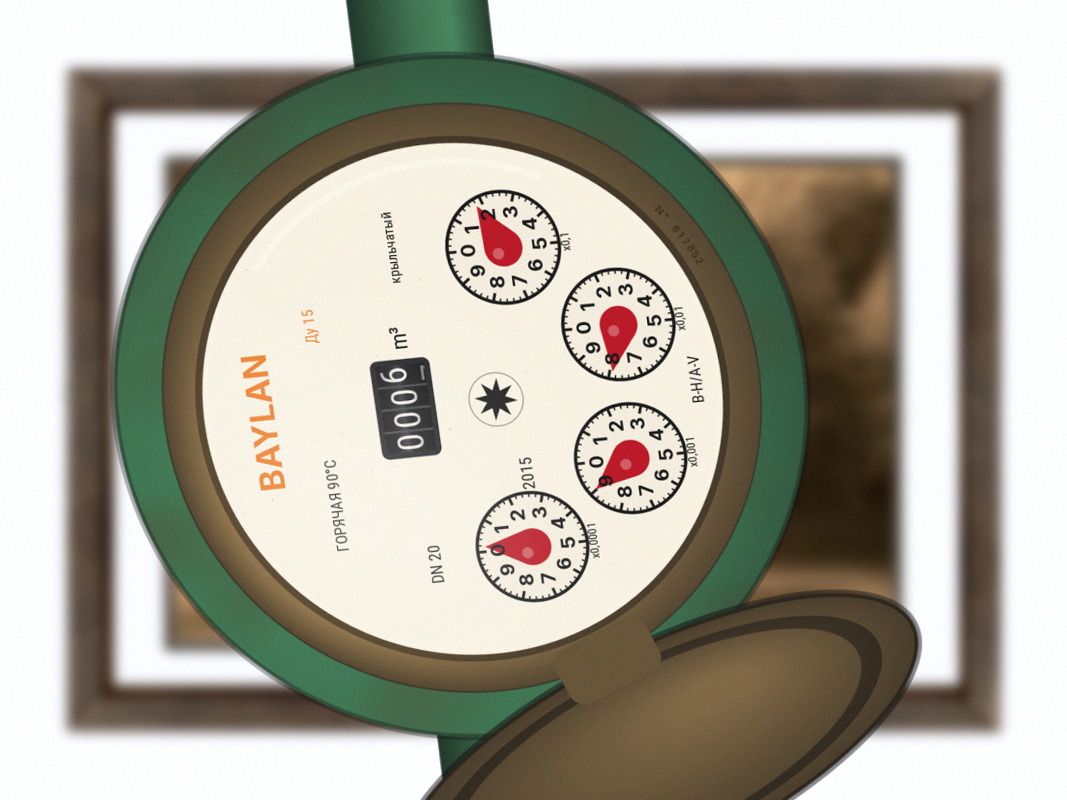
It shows 6.1790 m³
